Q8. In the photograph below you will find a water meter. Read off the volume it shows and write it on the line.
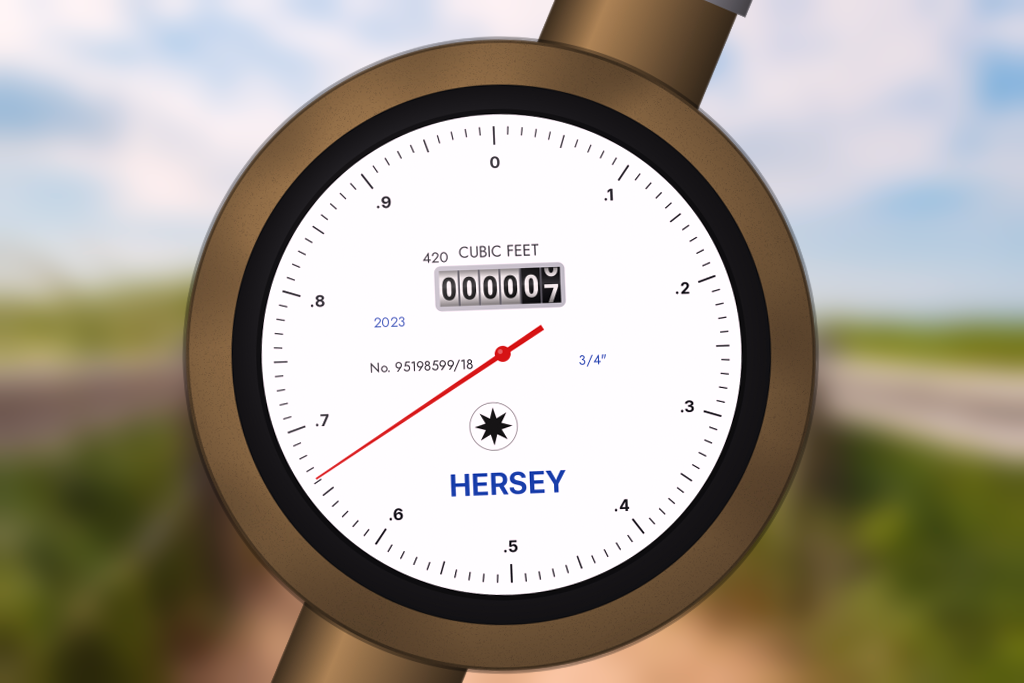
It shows 6.66 ft³
